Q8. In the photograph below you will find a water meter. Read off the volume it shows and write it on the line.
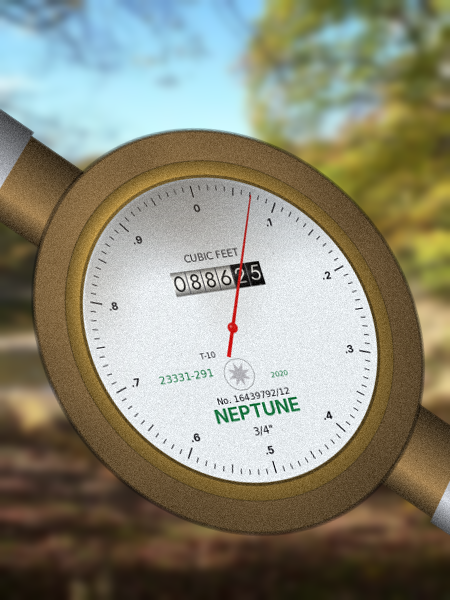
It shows 88625.07 ft³
